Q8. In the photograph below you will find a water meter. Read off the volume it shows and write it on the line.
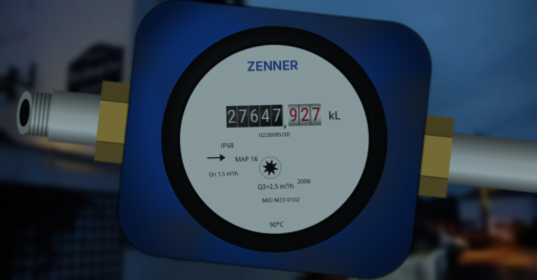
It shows 27647.927 kL
